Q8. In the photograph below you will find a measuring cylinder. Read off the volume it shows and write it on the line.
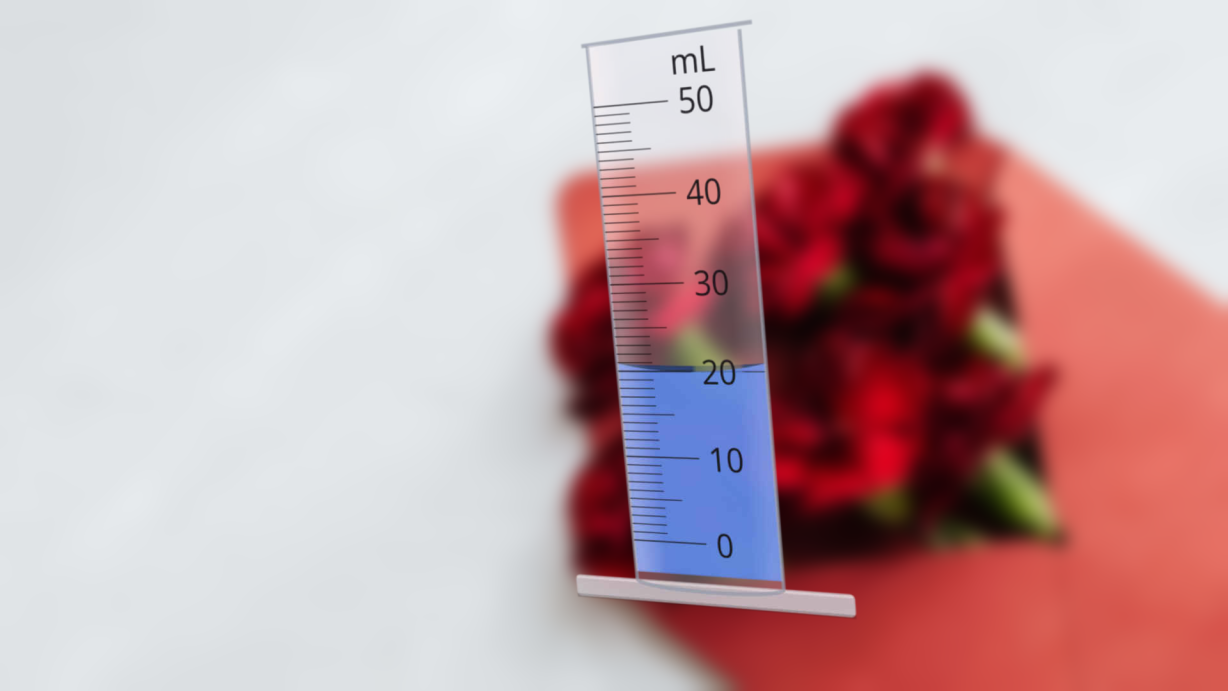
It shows 20 mL
